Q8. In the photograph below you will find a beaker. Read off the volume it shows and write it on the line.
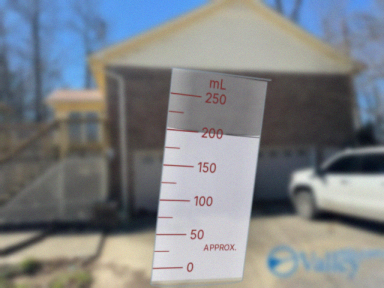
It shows 200 mL
